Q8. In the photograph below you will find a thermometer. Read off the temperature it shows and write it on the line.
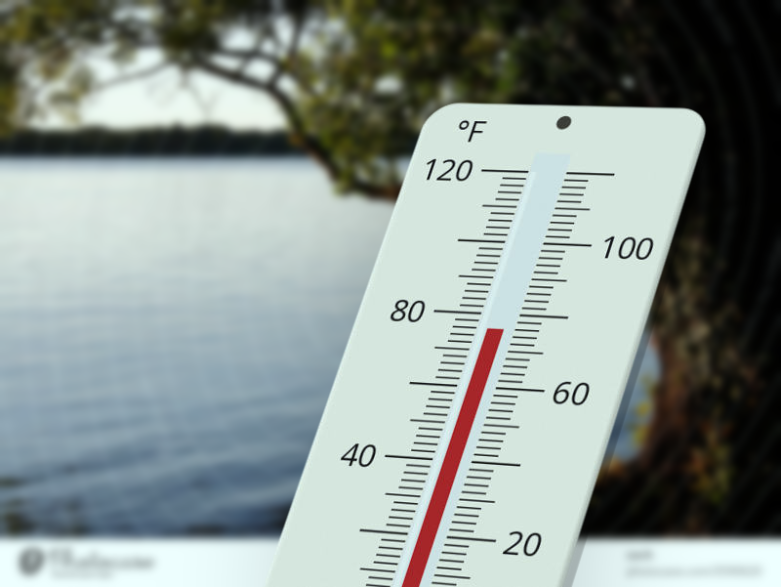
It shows 76 °F
